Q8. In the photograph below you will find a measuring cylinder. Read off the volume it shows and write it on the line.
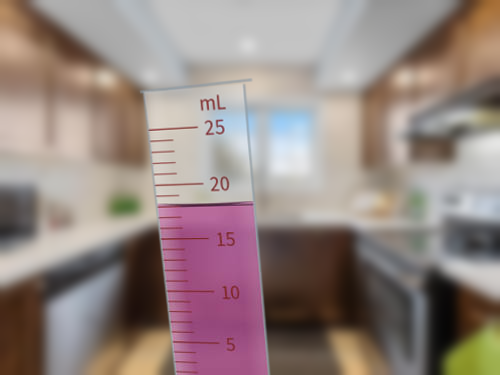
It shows 18 mL
